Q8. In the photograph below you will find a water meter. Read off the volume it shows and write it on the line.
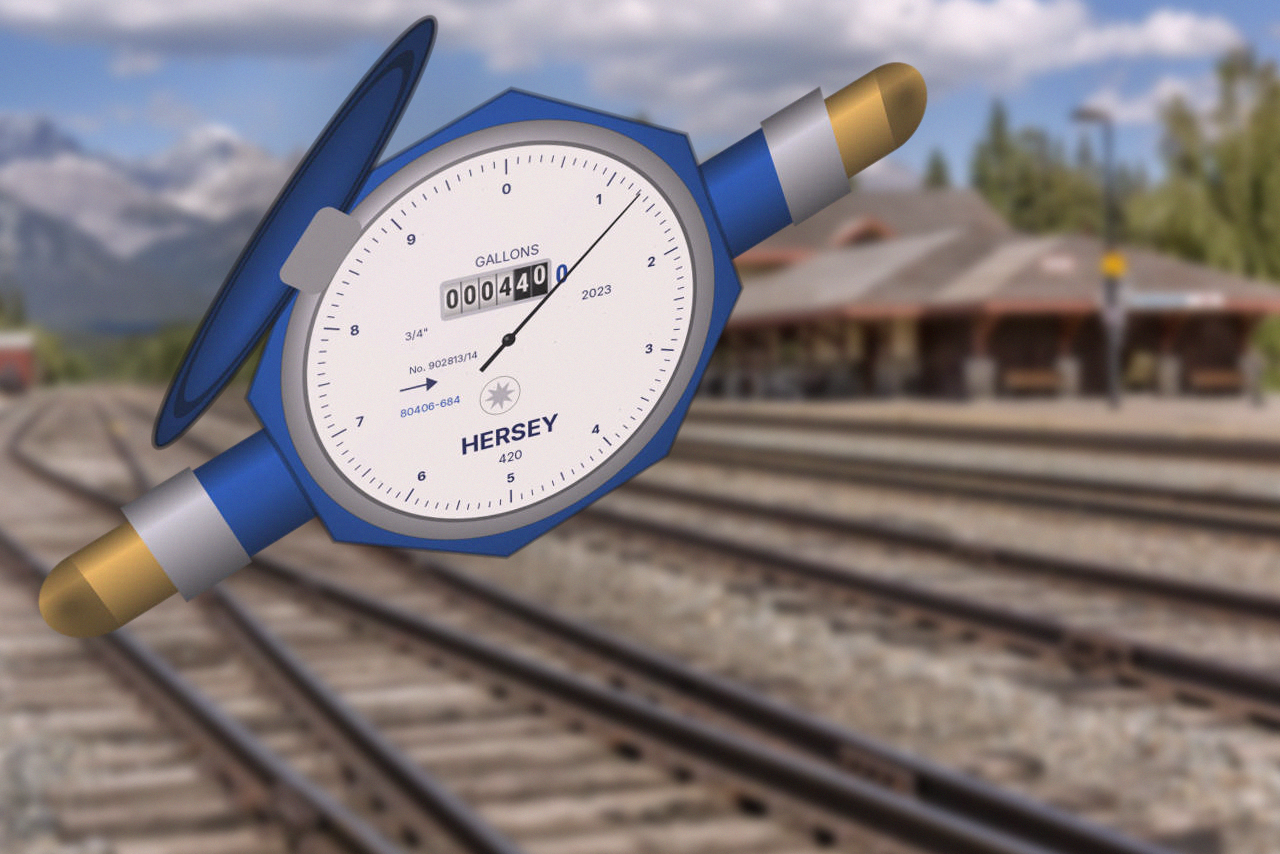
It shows 4401.3 gal
